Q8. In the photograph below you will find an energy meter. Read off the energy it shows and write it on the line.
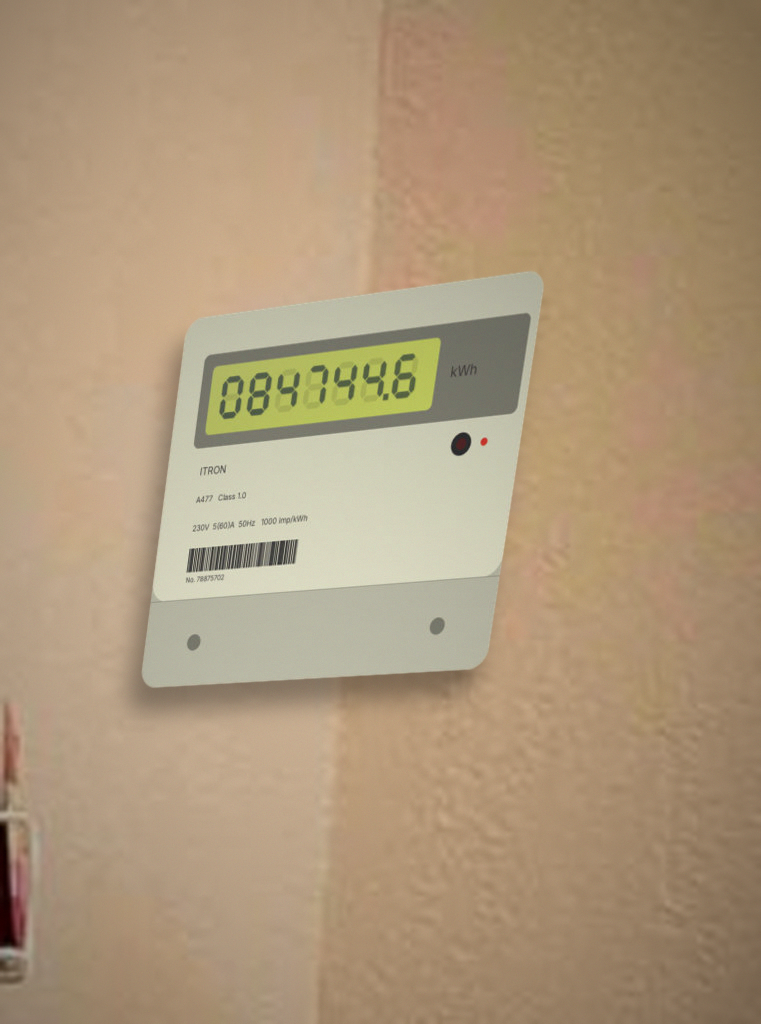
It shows 84744.6 kWh
